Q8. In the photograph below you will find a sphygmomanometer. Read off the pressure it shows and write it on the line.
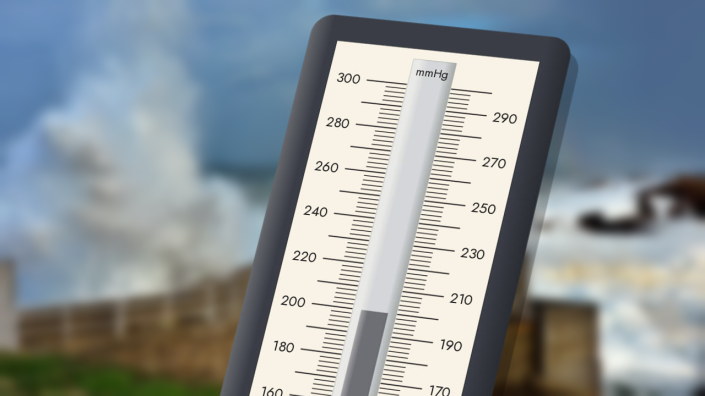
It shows 200 mmHg
